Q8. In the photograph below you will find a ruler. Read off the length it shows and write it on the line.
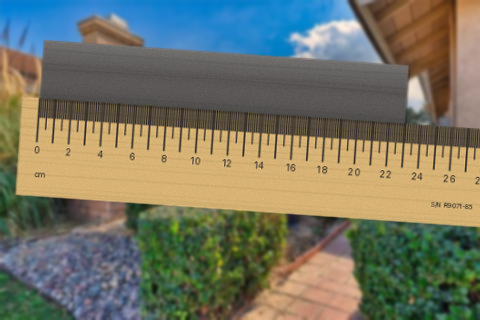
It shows 23 cm
